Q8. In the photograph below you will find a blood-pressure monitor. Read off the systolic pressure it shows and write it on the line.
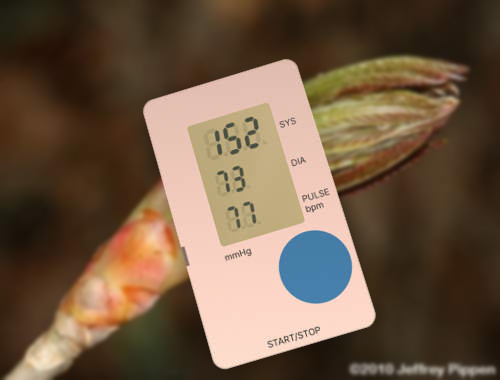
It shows 152 mmHg
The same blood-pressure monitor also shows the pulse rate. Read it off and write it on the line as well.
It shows 77 bpm
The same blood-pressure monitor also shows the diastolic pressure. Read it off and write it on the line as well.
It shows 73 mmHg
